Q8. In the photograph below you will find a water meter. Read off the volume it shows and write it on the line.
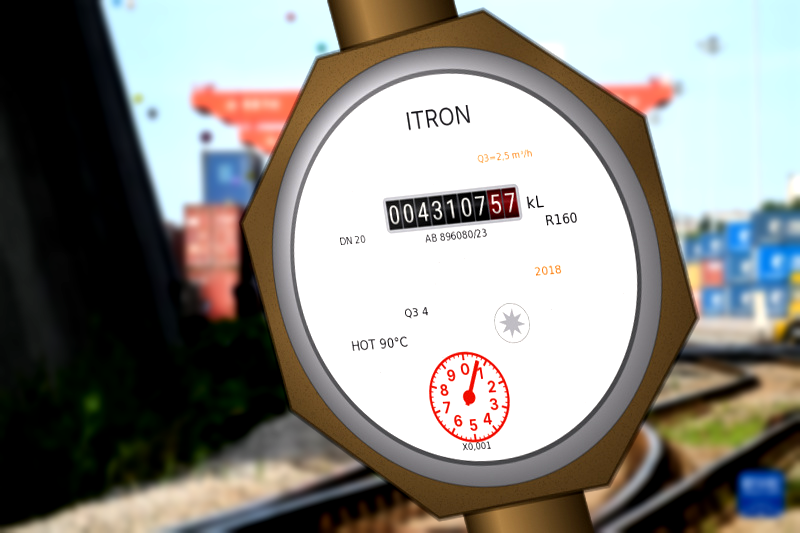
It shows 43107.570 kL
